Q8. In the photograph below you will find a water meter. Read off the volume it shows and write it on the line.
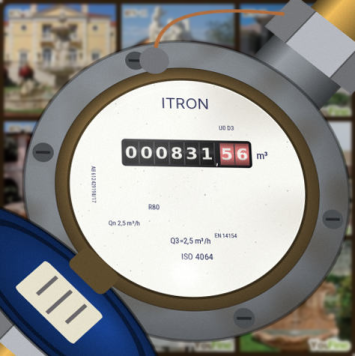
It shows 831.56 m³
